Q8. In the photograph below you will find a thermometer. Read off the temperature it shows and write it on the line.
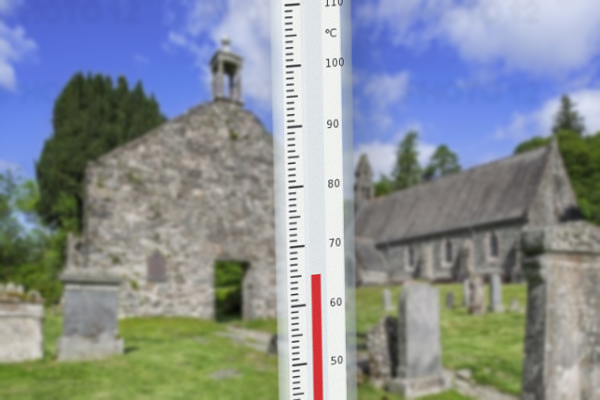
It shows 65 °C
